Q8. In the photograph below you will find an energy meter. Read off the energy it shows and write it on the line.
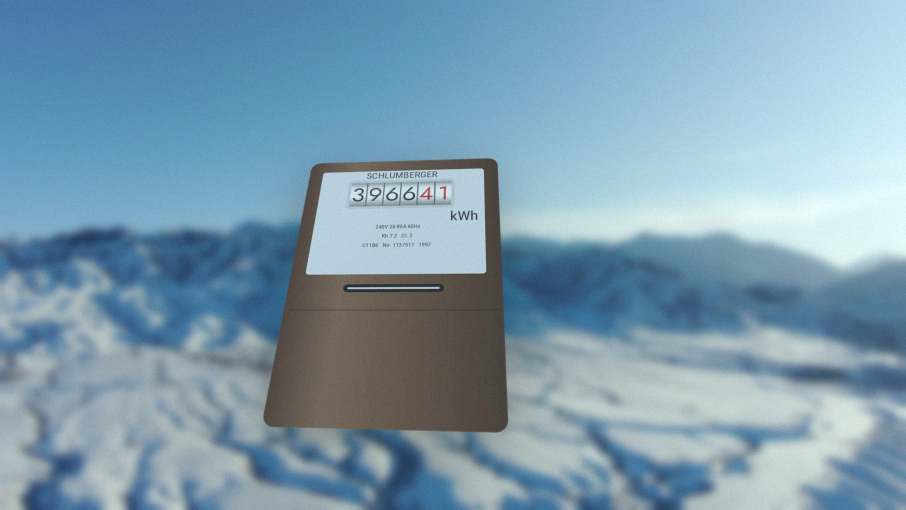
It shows 3966.41 kWh
